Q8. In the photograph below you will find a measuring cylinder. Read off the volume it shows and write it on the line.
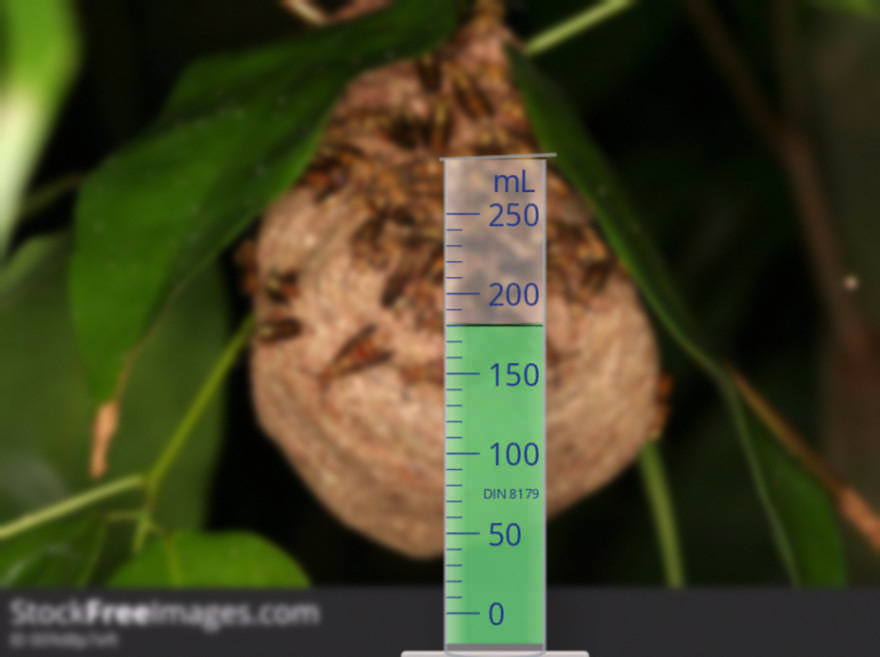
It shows 180 mL
